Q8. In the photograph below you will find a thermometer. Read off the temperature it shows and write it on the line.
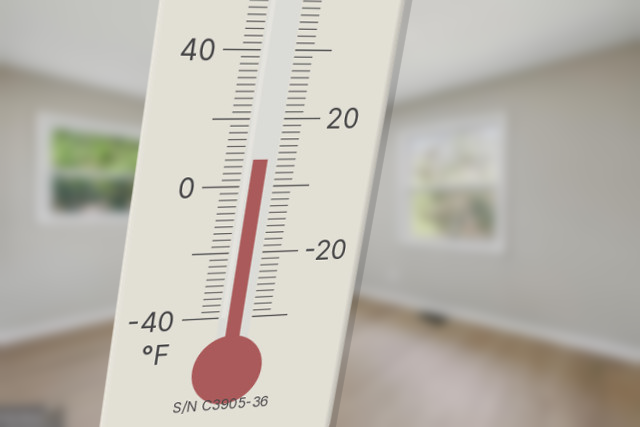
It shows 8 °F
